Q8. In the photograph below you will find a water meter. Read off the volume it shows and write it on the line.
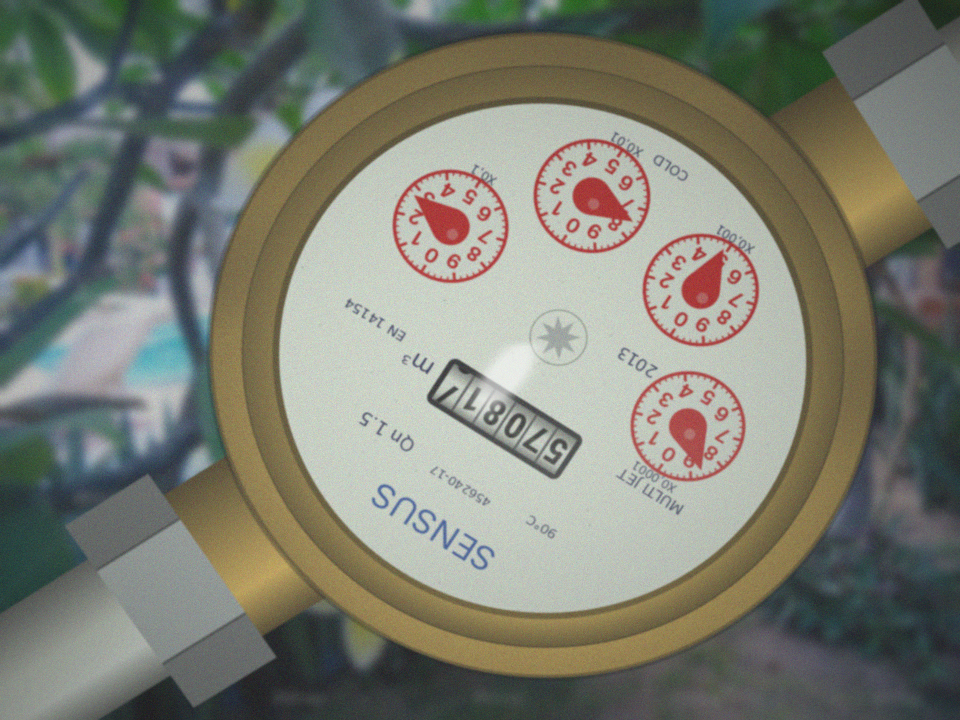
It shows 570817.2748 m³
